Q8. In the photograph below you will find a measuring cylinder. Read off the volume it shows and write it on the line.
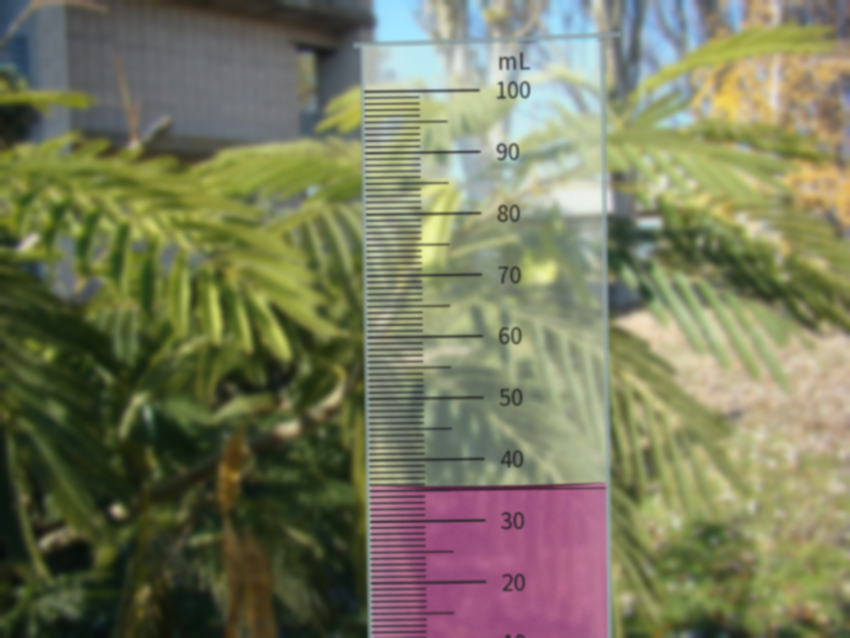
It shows 35 mL
